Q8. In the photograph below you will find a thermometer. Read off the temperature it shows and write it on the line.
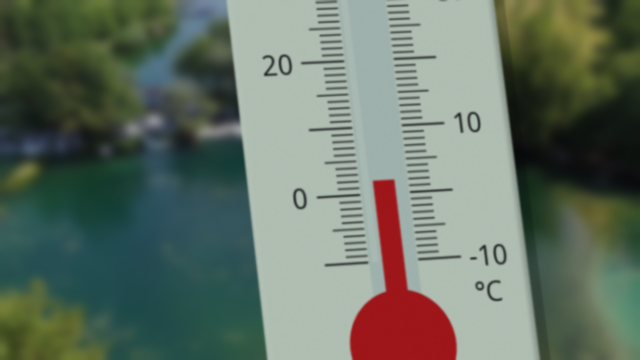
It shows 2 °C
